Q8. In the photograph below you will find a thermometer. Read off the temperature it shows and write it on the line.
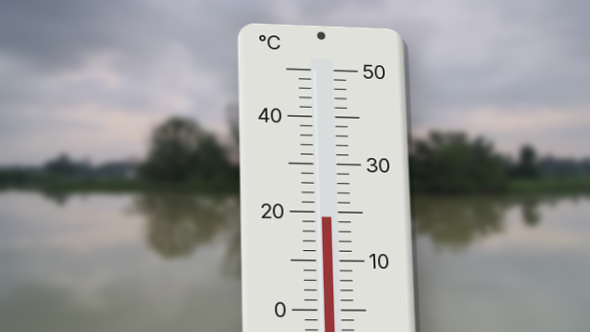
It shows 19 °C
